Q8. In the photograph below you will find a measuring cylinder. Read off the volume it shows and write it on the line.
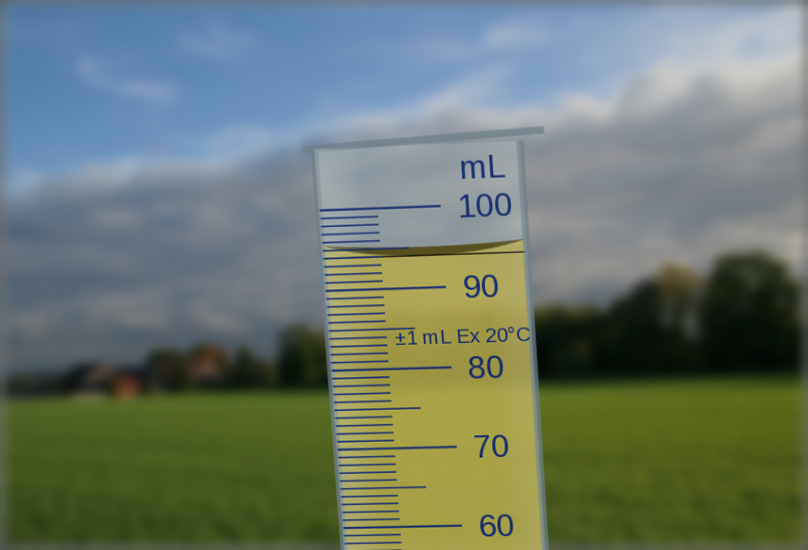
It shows 94 mL
